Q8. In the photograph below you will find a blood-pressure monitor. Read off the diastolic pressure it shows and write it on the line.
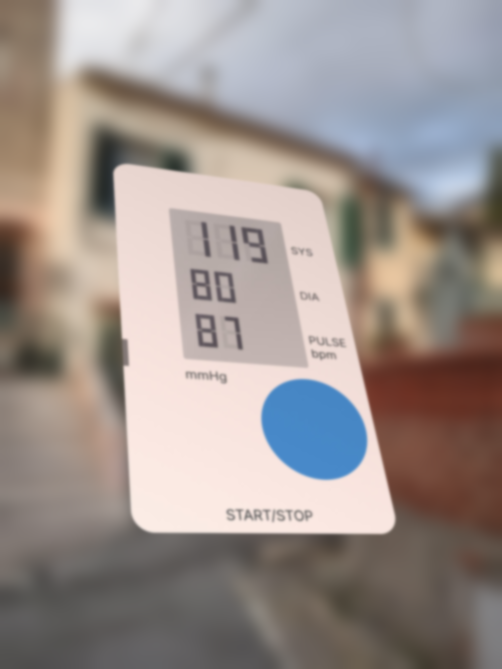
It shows 80 mmHg
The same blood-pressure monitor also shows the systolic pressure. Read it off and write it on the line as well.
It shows 119 mmHg
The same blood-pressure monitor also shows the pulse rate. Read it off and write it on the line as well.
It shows 87 bpm
